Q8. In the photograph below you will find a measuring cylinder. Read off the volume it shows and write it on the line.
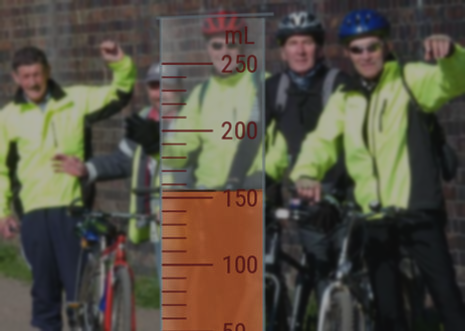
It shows 155 mL
